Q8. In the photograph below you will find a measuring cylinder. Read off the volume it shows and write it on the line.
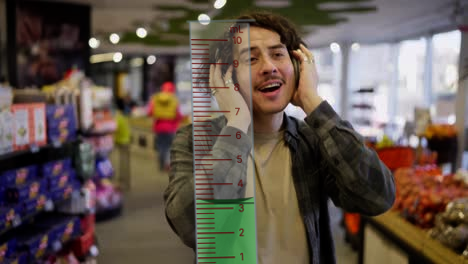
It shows 3.2 mL
